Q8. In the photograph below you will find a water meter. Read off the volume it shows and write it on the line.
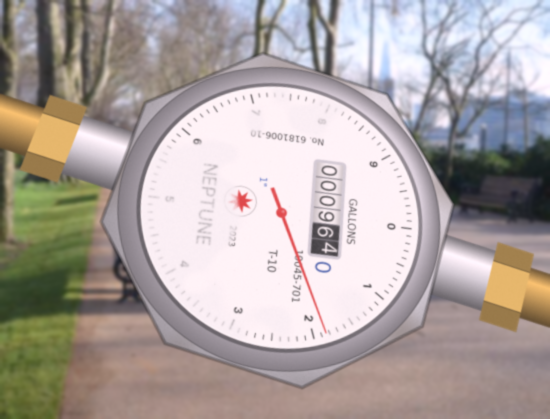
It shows 9641.8 gal
